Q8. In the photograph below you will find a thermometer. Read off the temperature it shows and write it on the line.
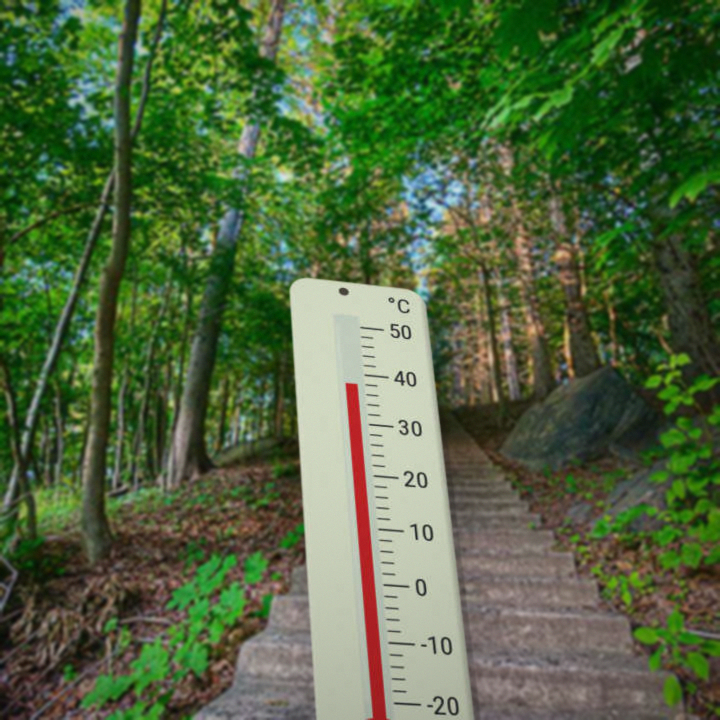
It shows 38 °C
